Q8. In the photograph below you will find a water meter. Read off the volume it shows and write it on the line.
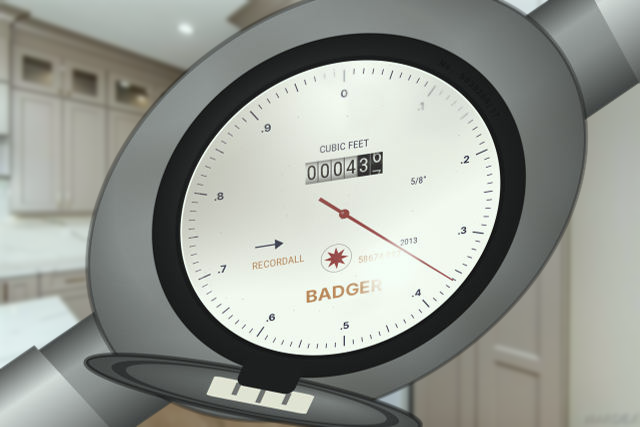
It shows 436.36 ft³
